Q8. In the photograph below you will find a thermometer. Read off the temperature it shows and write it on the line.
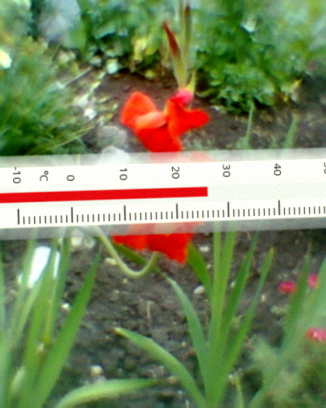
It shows 26 °C
